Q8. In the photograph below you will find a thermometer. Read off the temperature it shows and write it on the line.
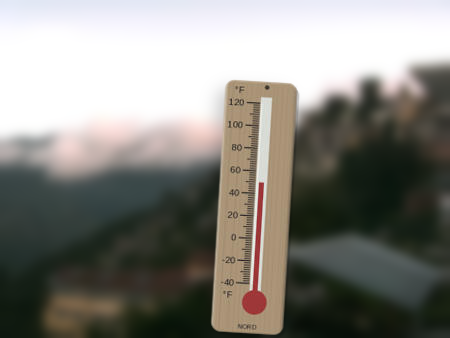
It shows 50 °F
